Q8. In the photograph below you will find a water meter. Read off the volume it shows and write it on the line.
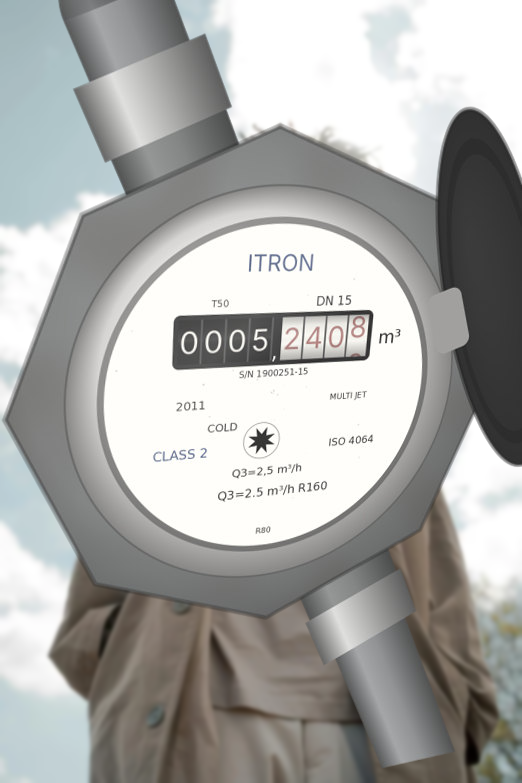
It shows 5.2408 m³
